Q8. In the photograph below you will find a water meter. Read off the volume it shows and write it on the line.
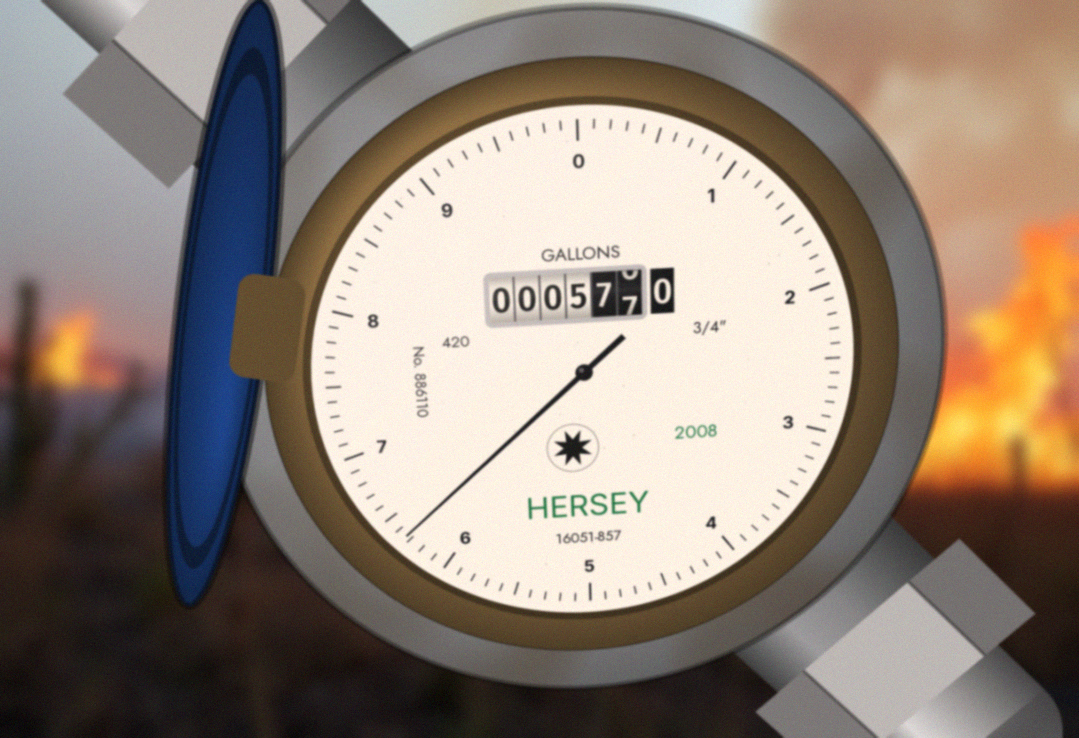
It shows 5766.3 gal
